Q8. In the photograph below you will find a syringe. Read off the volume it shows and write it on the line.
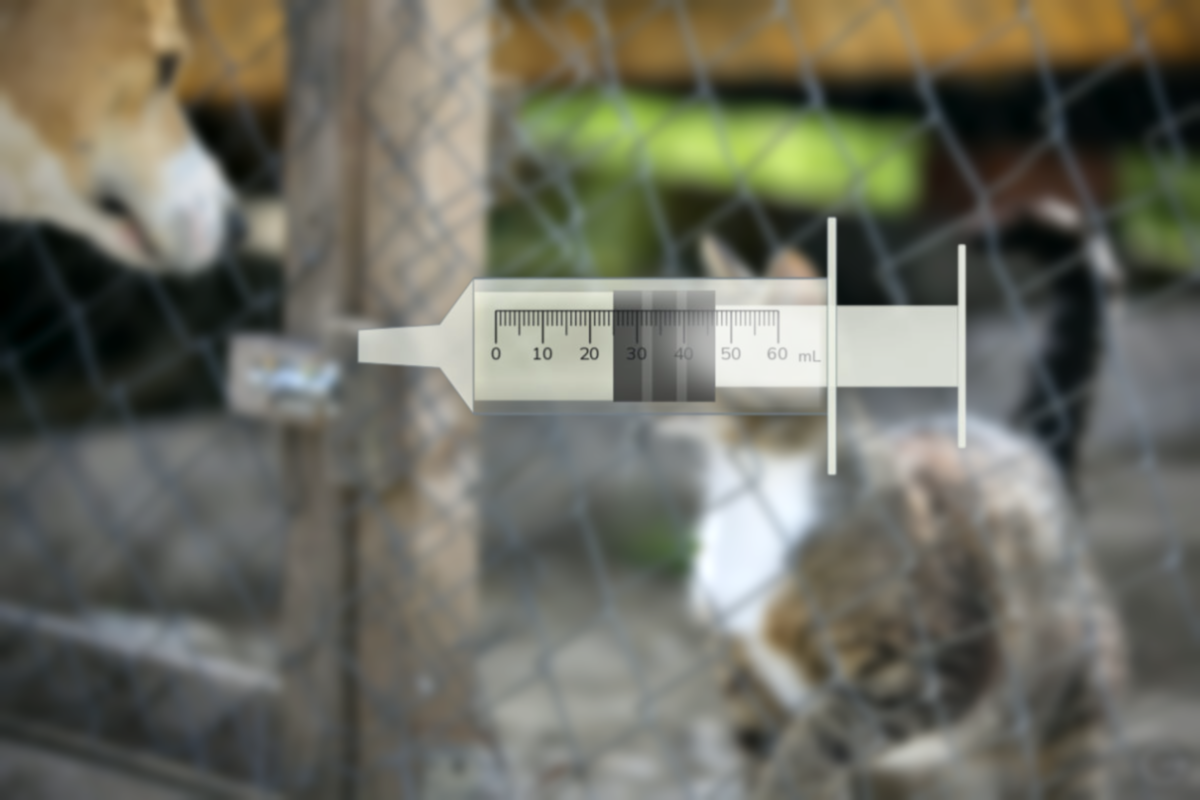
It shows 25 mL
